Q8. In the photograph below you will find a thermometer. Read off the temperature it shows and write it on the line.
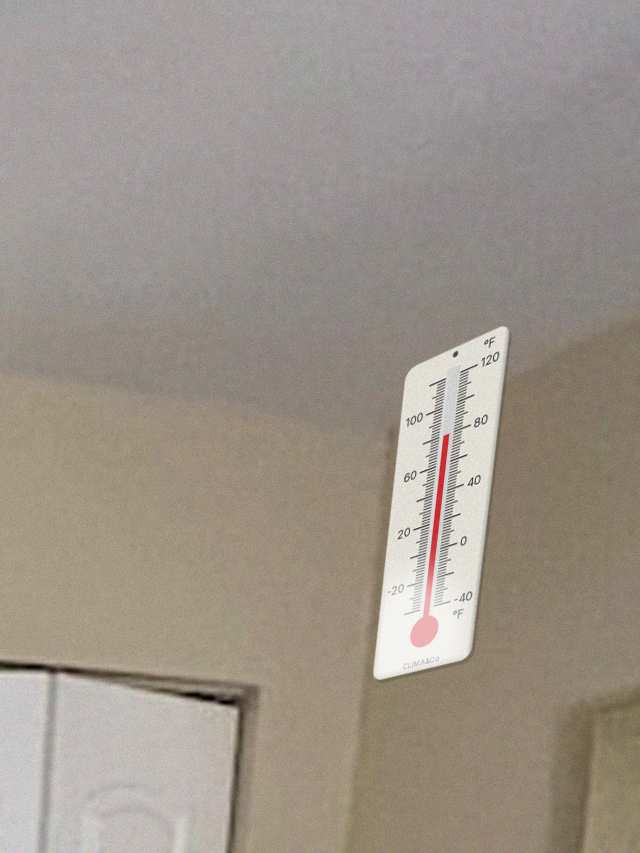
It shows 80 °F
